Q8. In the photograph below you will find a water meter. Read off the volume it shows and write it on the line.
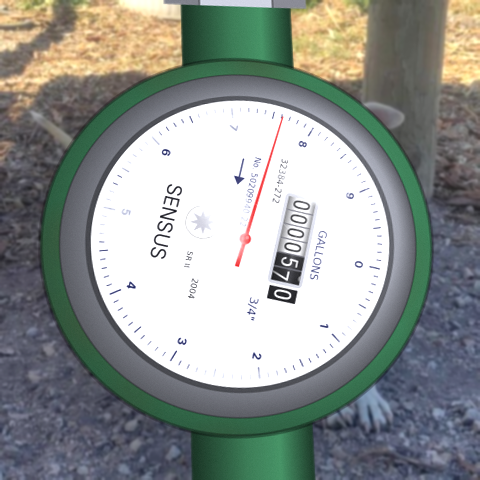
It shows 567.6 gal
